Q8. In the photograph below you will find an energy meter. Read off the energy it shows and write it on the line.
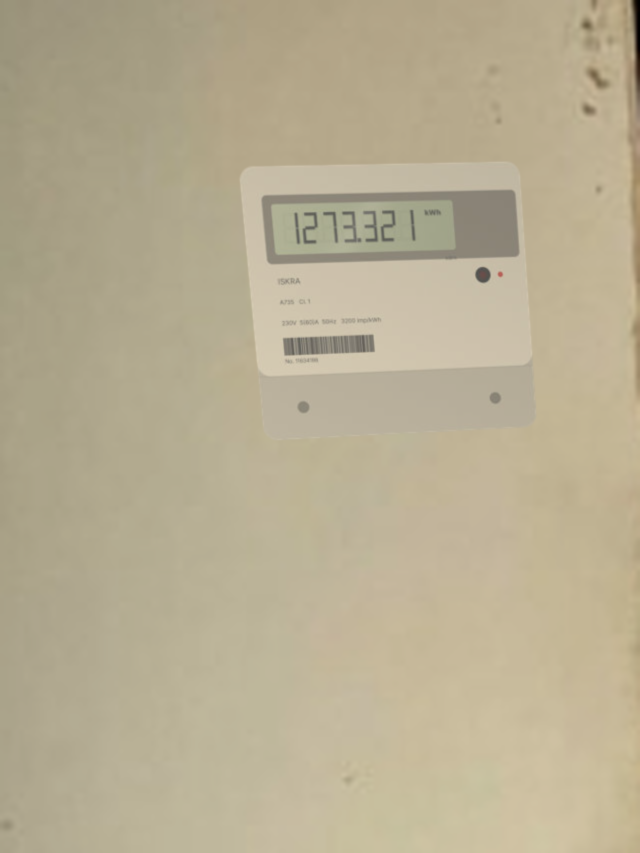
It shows 1273.321 kWh
